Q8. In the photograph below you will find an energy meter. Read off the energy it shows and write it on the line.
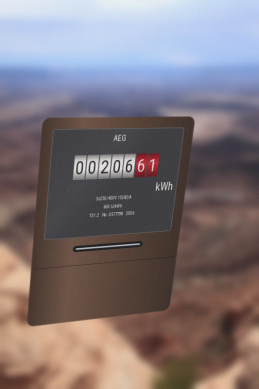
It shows 206.61 kWh
